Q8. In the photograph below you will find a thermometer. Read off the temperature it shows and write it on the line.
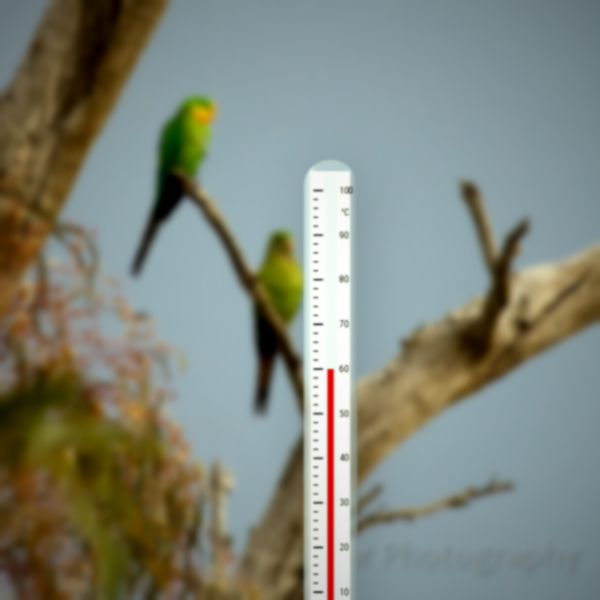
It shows 60 °C
